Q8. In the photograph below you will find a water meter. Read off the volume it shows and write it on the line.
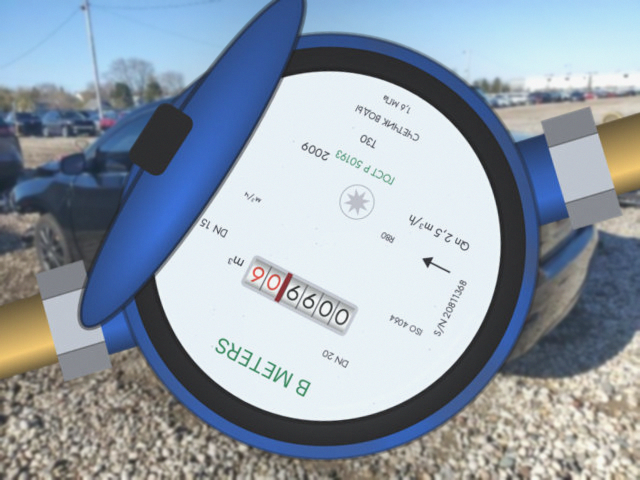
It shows 99.06 m³
